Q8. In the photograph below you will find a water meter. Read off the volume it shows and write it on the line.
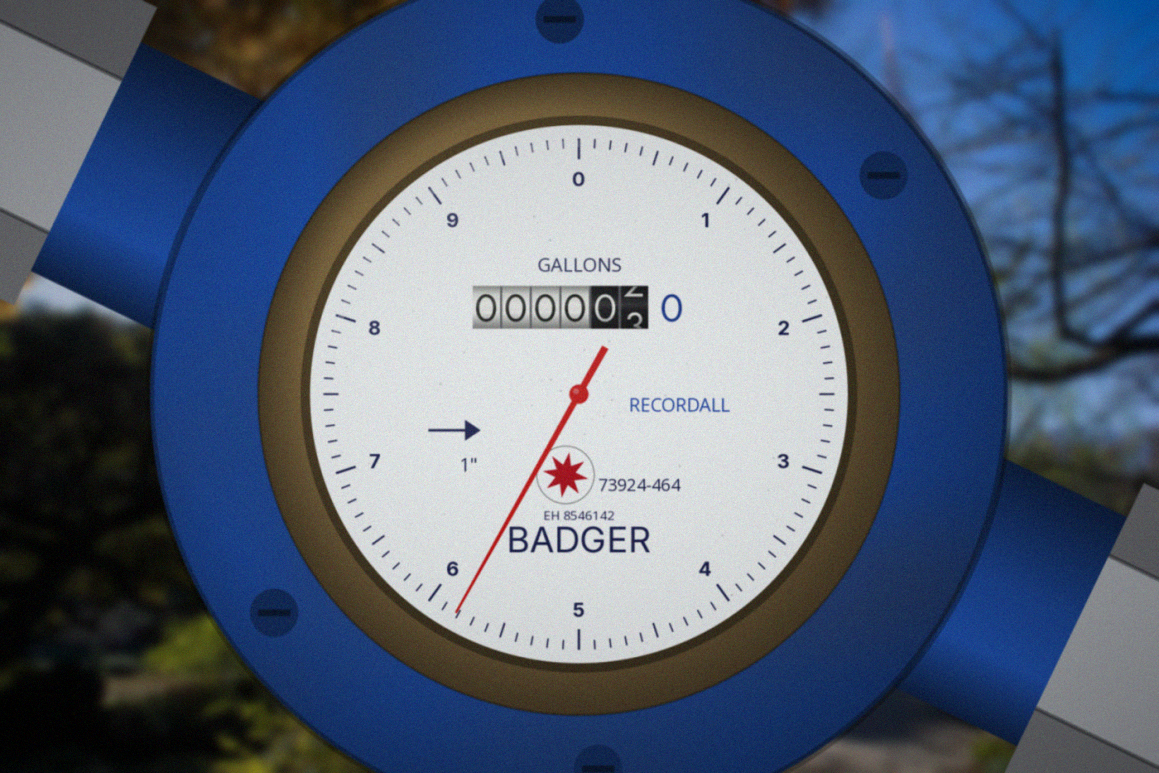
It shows 25.8 gal
